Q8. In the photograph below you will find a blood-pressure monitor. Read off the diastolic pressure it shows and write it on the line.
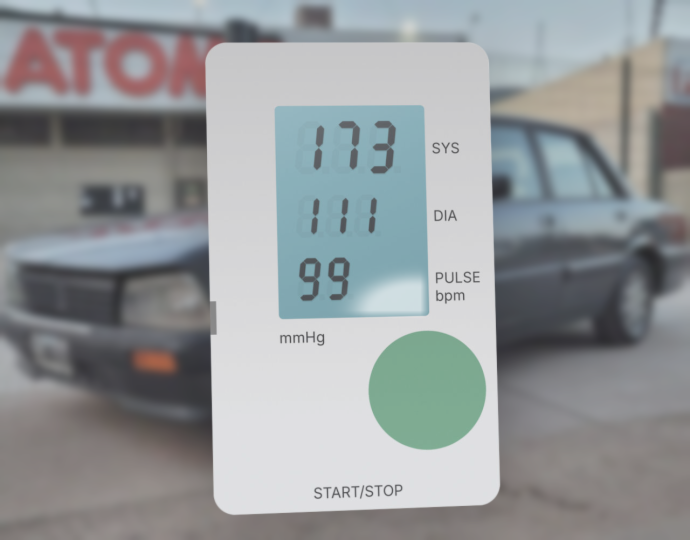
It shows 111 mmHg
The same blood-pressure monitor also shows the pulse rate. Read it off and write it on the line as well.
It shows 99 bpm
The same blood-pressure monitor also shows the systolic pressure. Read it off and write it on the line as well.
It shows 173 mmHg
